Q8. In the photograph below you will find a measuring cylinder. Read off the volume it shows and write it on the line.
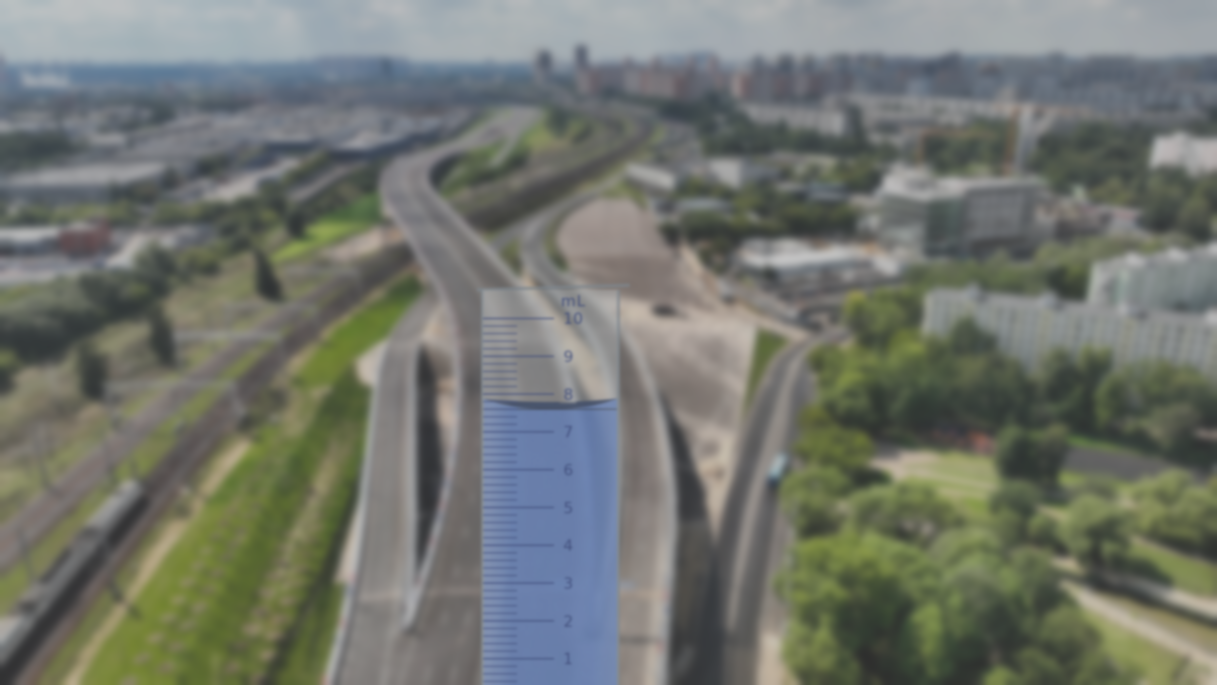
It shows 7.6 mL
